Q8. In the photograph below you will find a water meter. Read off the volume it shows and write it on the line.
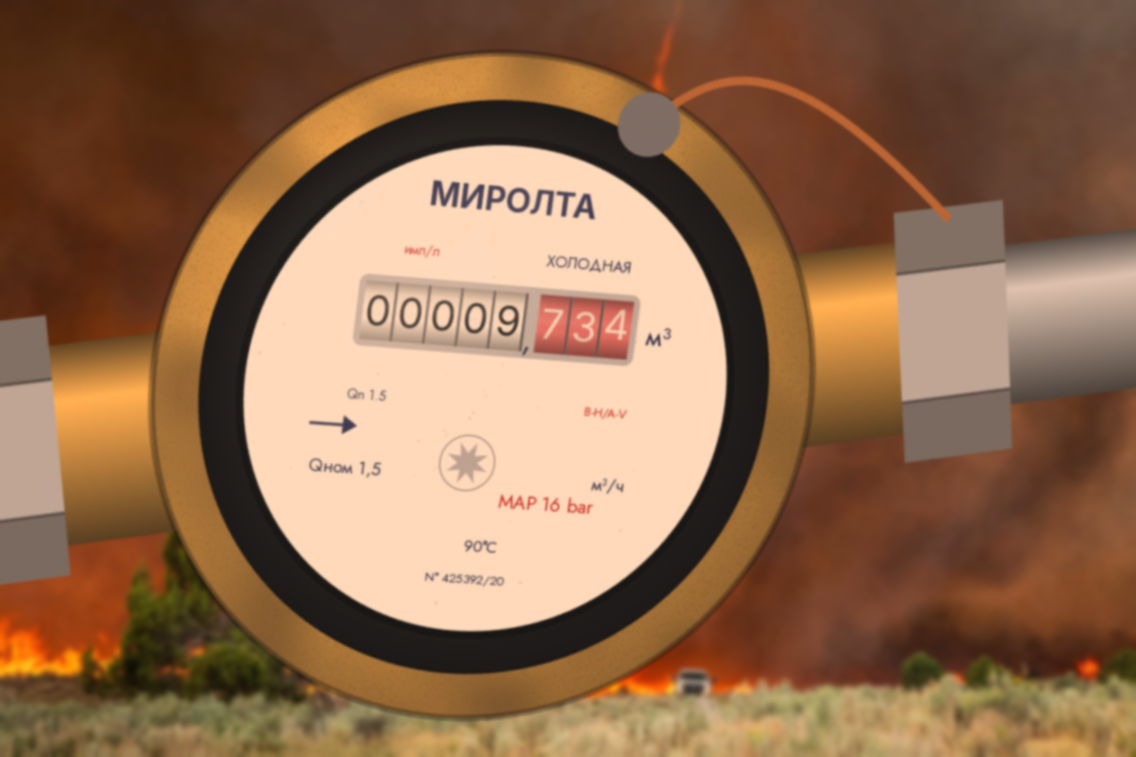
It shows 9.734 m³
